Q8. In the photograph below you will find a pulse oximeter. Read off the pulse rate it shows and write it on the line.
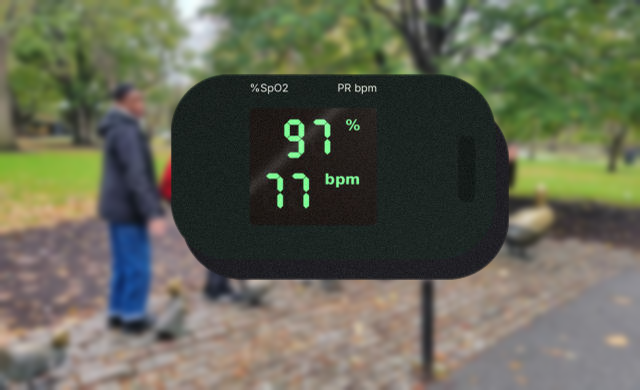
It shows 77 bpm
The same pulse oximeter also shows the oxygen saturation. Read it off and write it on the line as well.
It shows 97 %
